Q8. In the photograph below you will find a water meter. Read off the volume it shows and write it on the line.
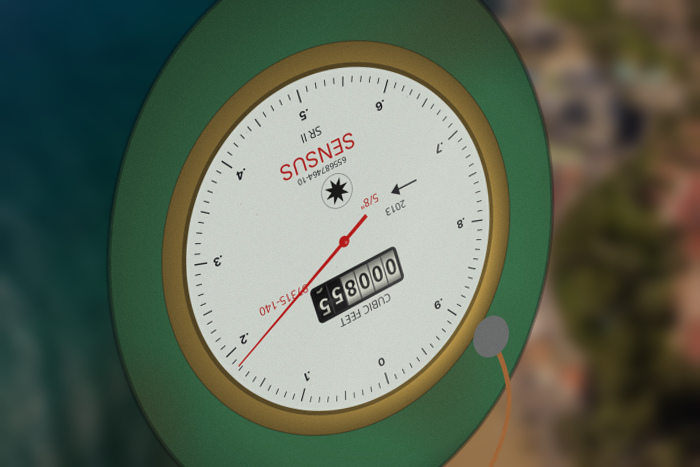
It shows 855.18 ft³
